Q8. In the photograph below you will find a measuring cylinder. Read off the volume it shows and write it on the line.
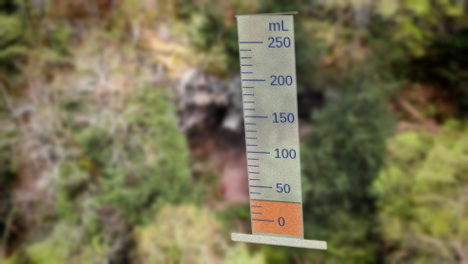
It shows 30 mL
